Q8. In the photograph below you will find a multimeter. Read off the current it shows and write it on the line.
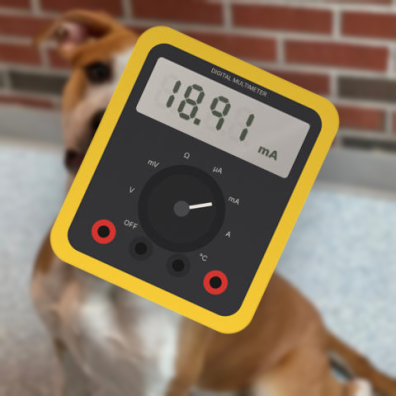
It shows 18.91 mA
